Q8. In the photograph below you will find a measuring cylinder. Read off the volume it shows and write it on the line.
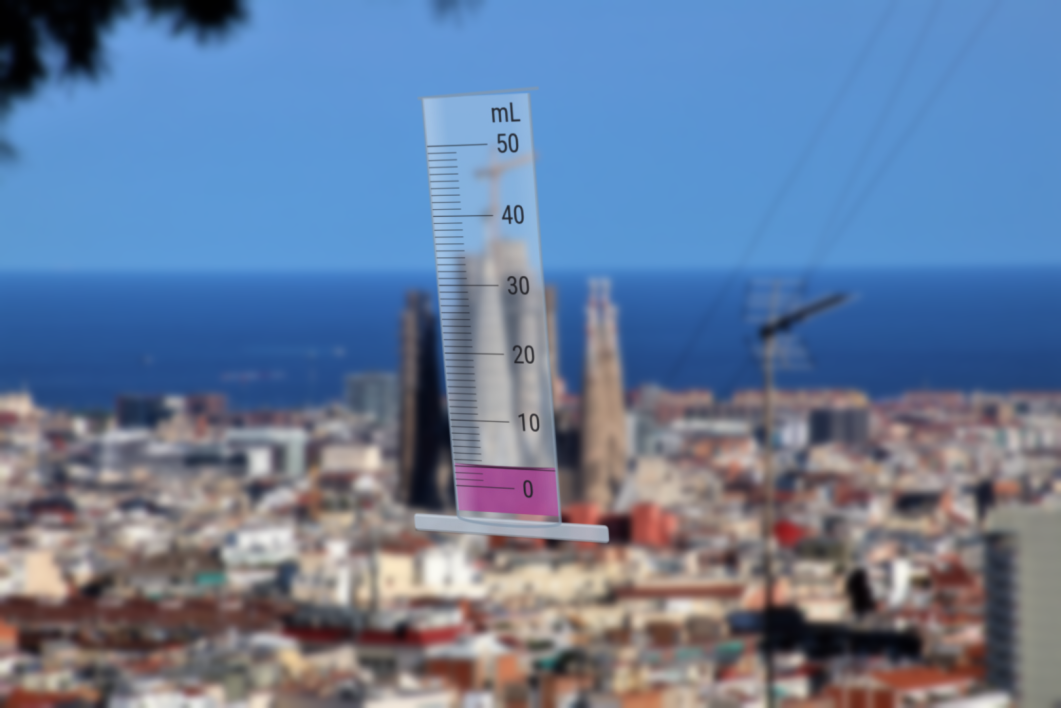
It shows 3 mL
